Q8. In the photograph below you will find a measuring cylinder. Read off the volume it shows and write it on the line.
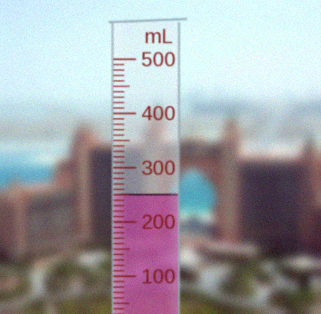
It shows 250 mL
